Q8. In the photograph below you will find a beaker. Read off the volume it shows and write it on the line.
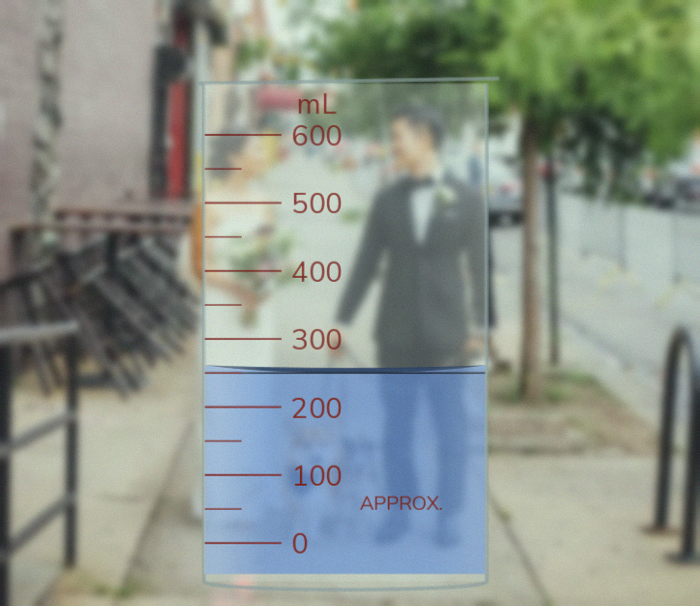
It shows 250 mL
